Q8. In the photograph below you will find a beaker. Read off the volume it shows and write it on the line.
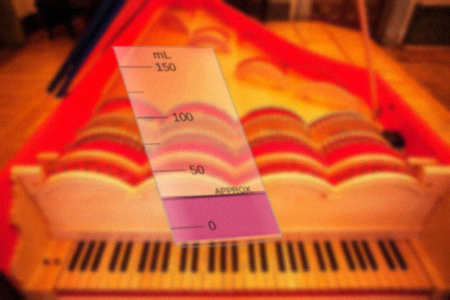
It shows 25 mL
